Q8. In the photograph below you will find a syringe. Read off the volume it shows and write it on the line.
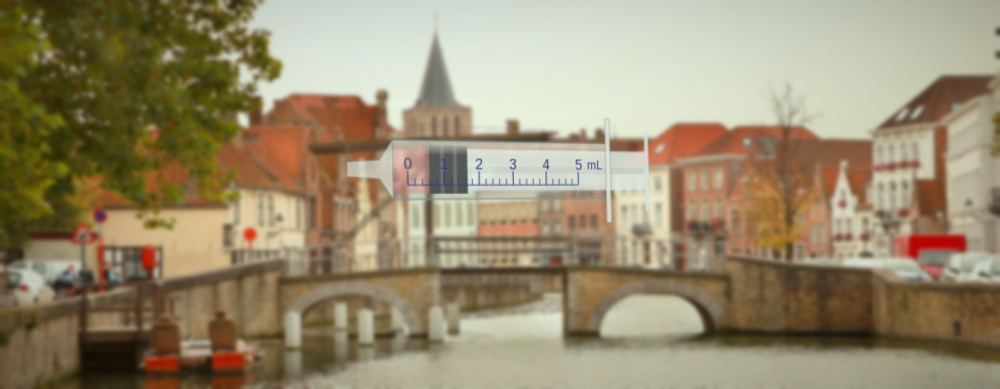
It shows 0.6 mL
